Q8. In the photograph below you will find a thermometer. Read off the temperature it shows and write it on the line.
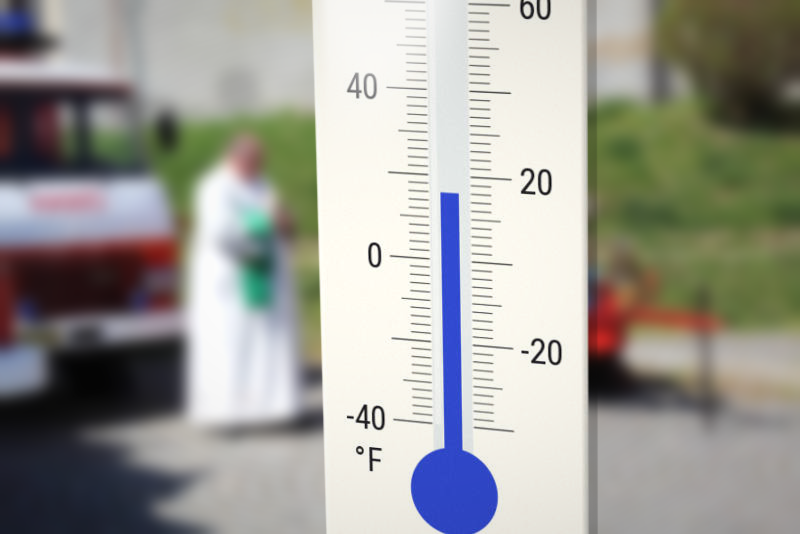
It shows 16 °F
